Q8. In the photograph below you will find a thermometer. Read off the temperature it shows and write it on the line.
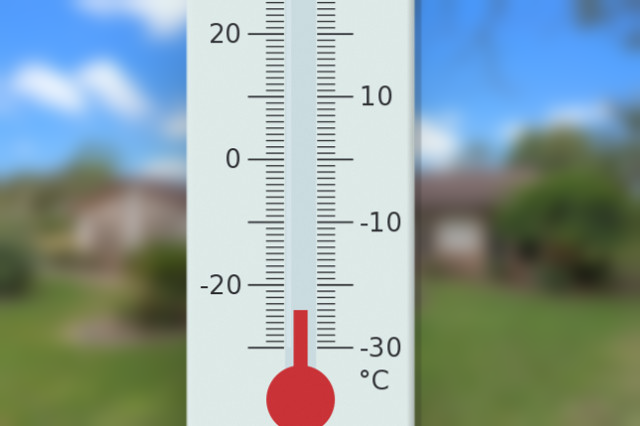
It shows -24 °C
